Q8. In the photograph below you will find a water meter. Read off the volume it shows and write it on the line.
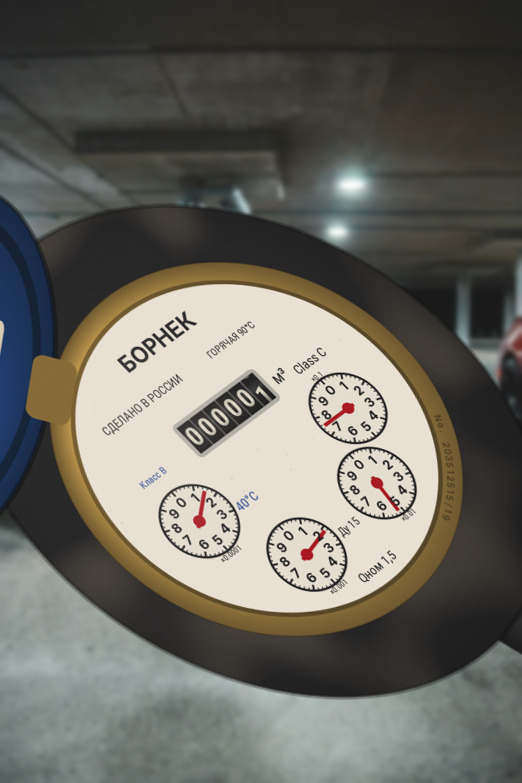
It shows 0.7521 m³
